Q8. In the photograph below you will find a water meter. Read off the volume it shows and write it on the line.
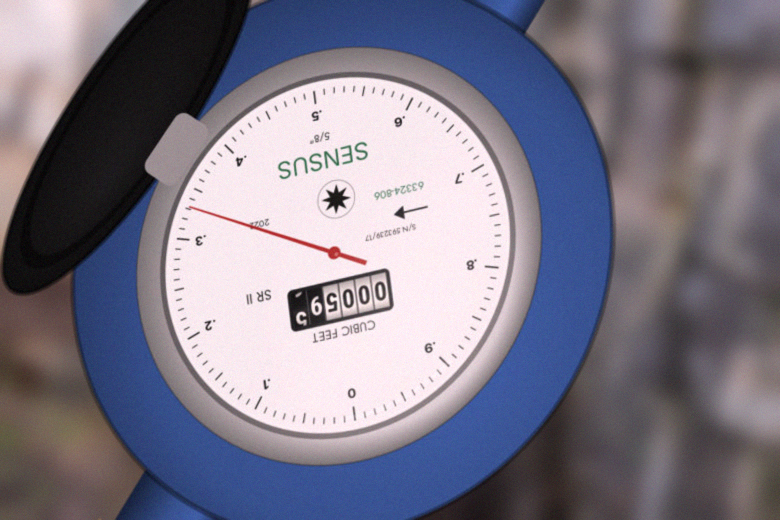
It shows 595.33 ft³
